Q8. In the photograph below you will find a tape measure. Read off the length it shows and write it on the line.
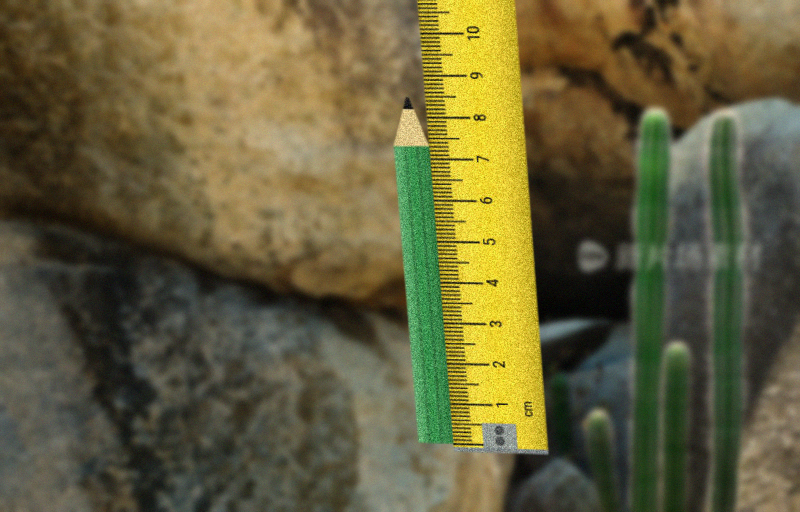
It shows 8.5 cm
